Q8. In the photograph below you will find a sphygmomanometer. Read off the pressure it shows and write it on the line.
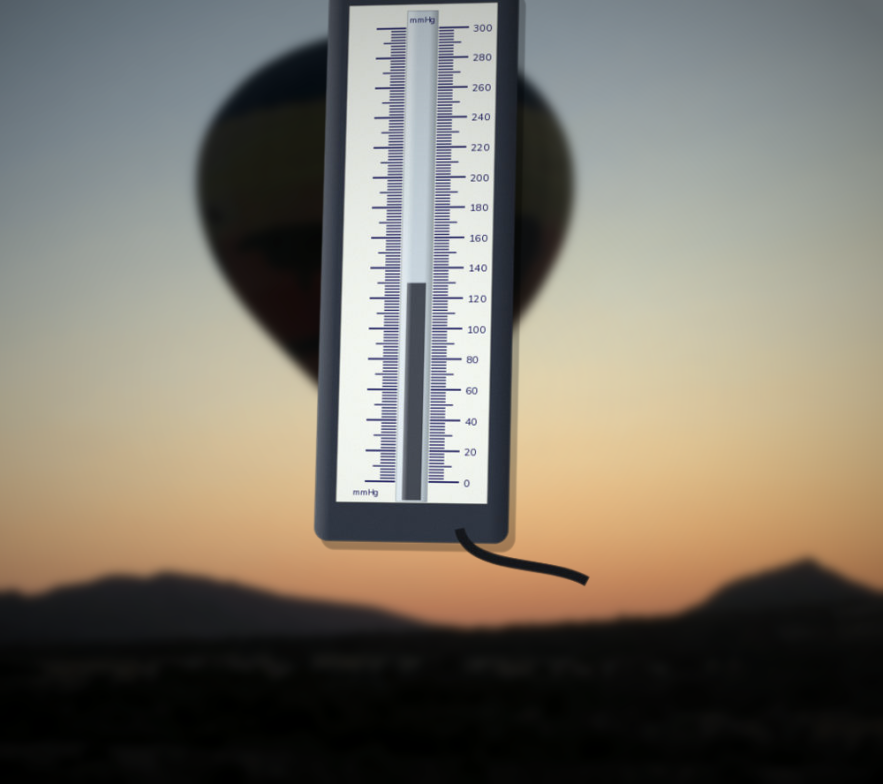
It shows 130 mmHg
